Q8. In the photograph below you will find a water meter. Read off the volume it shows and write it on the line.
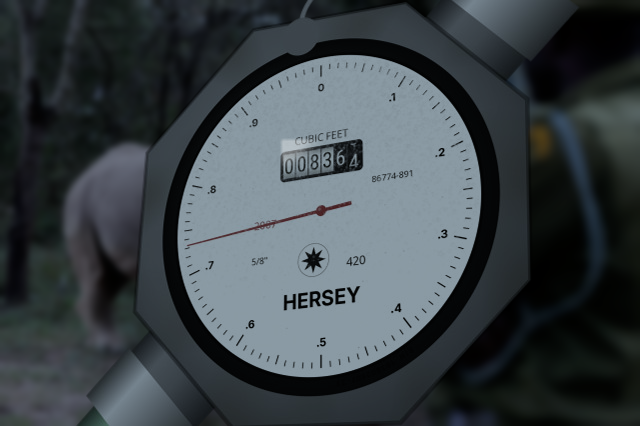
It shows 8363.73 ft³
